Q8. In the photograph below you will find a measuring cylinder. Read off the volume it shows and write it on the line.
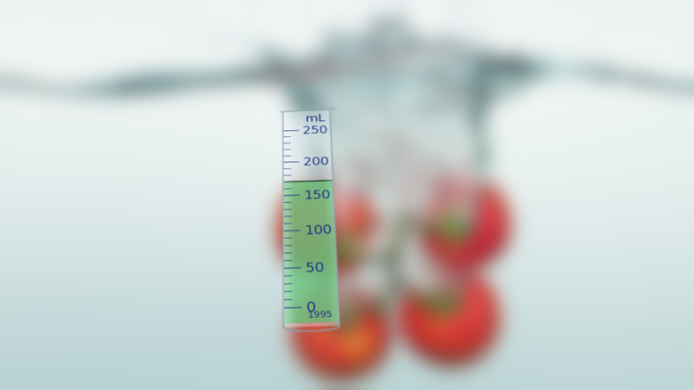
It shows 170 mL
